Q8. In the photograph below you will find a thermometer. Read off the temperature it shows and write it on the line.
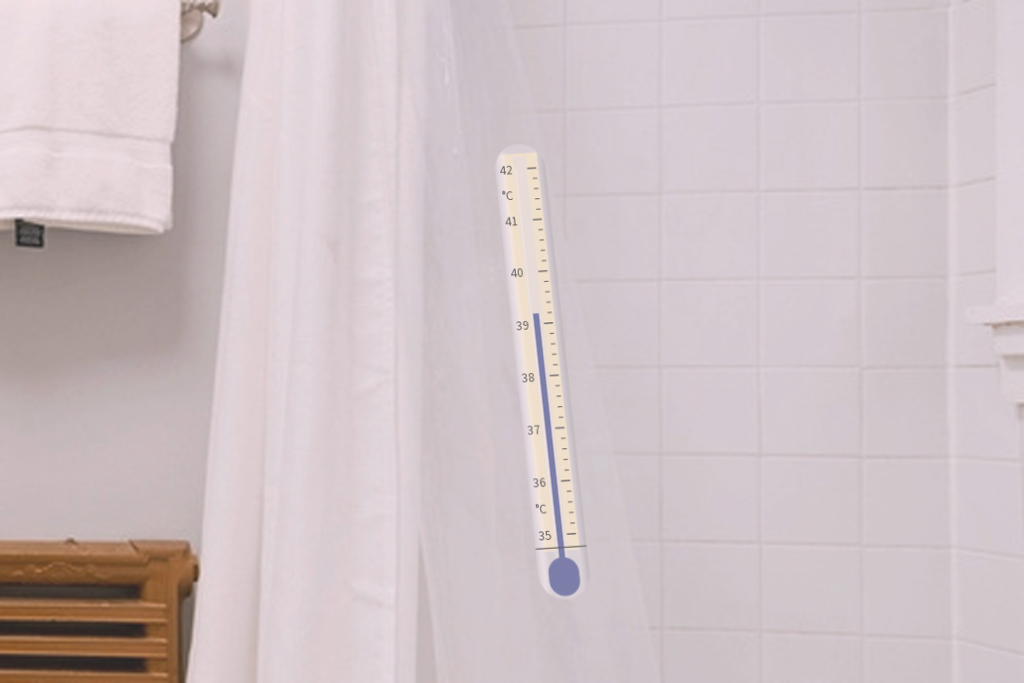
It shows 39.2 °C
